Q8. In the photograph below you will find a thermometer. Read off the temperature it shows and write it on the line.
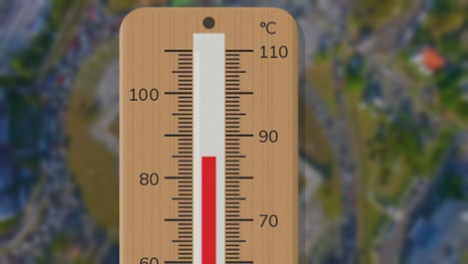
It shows 85 °C
